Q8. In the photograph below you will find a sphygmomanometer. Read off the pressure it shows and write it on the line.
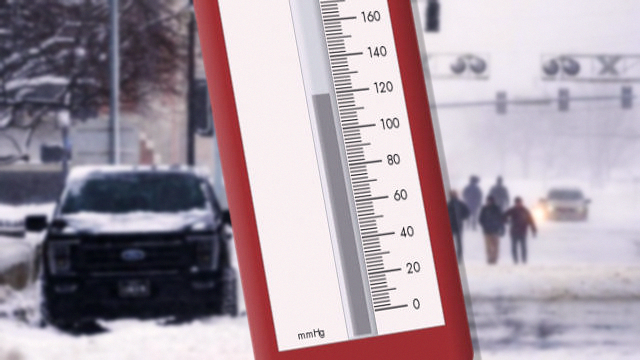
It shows 120 mmHg
